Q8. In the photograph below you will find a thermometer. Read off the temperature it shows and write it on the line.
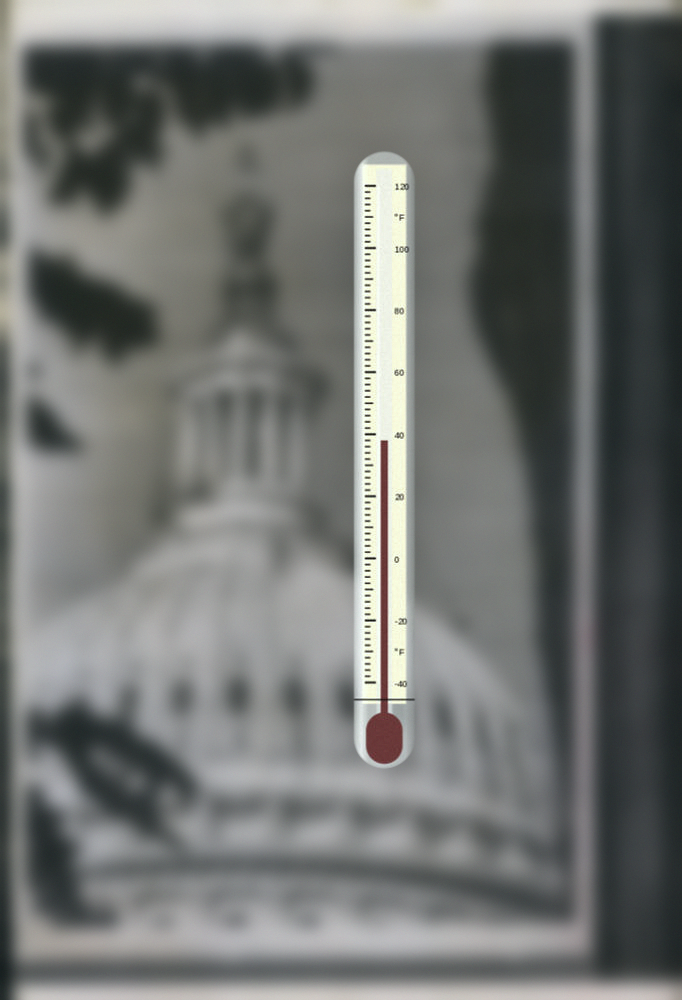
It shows 38 °F
